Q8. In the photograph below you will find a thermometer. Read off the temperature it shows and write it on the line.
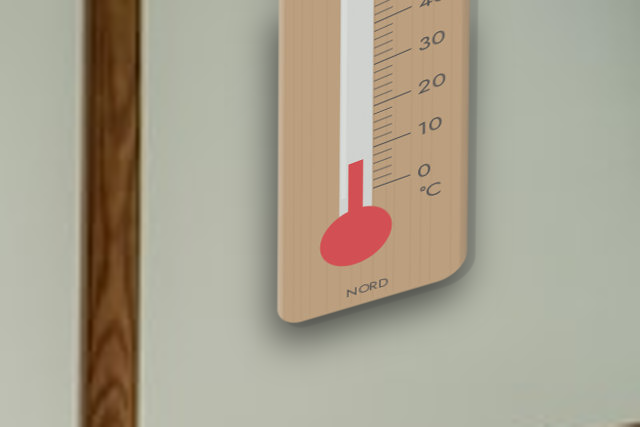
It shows 8 °C
